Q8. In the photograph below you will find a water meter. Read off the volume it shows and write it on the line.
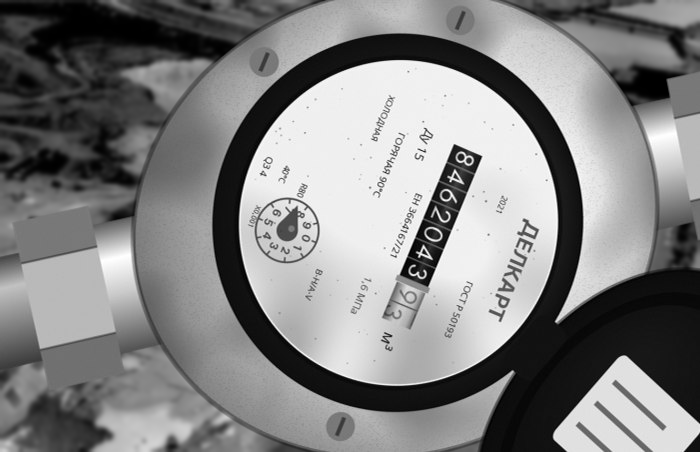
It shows 8462043.927 m³
